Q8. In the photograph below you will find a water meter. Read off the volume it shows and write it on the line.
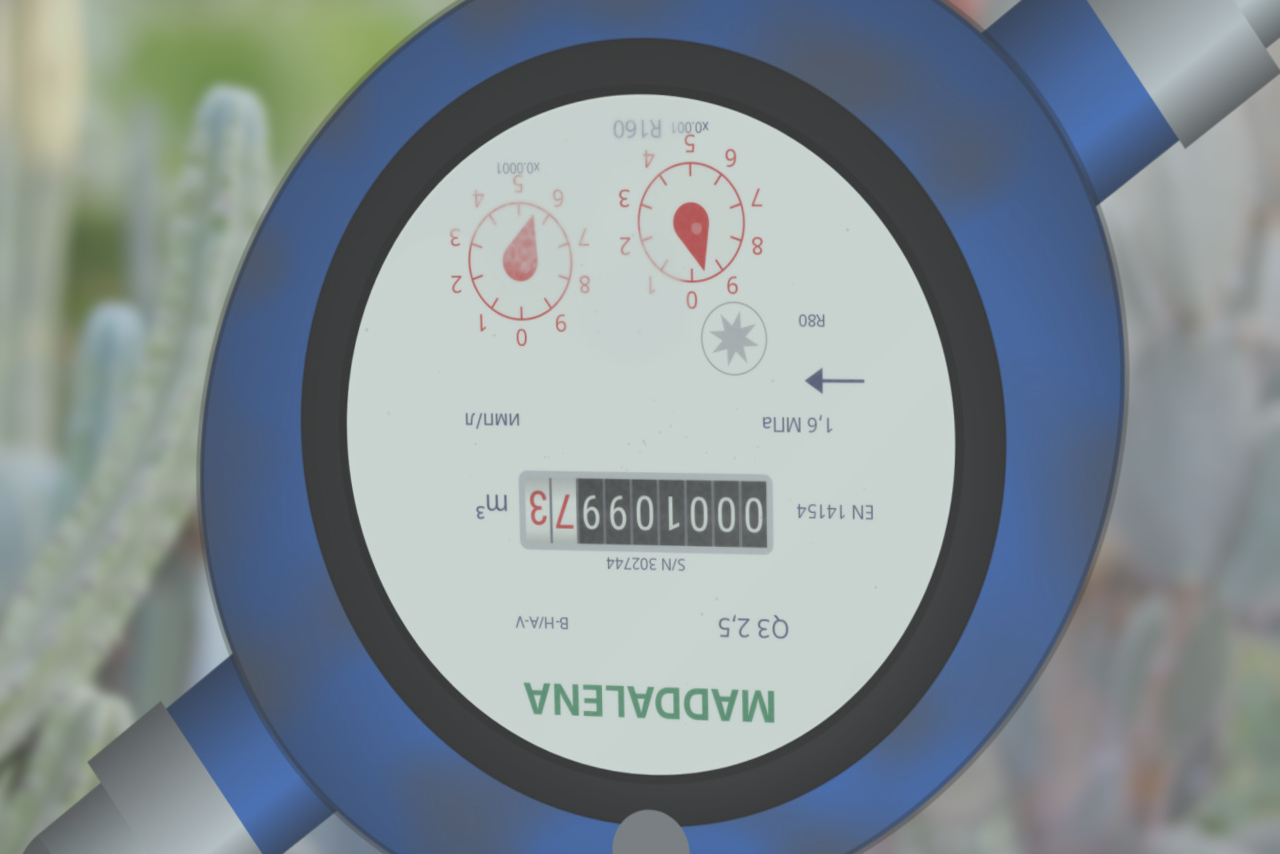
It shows 1099.7295 m³
